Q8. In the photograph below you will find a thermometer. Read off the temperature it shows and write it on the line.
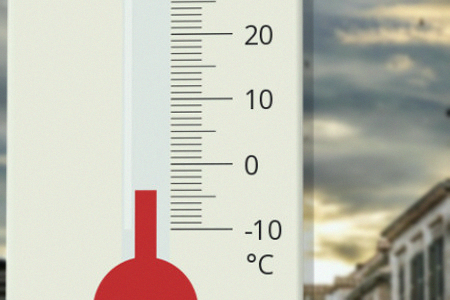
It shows -4 °C
